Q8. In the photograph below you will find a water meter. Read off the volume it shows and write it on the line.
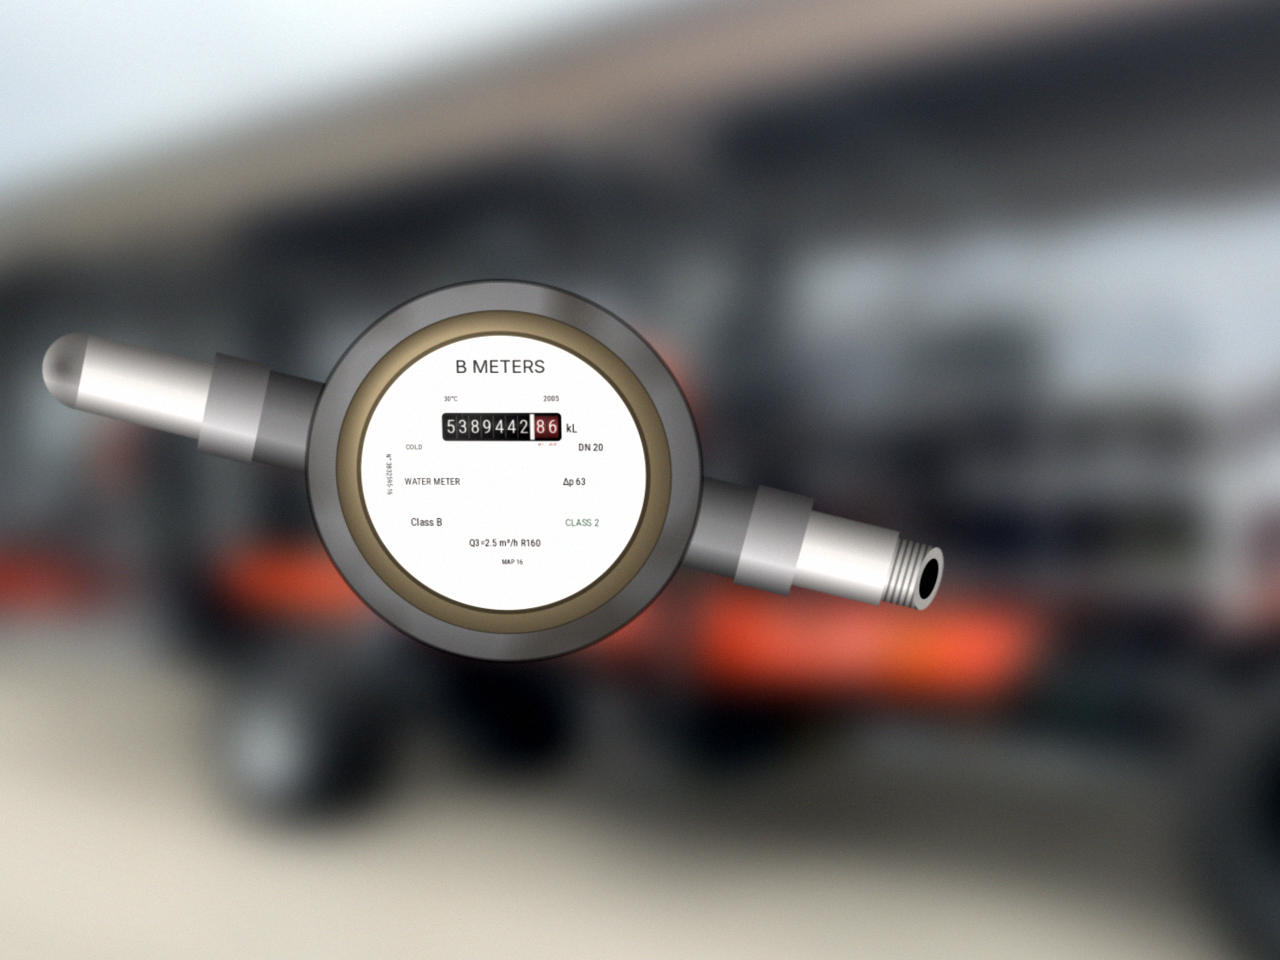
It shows 5389442.86 kL
